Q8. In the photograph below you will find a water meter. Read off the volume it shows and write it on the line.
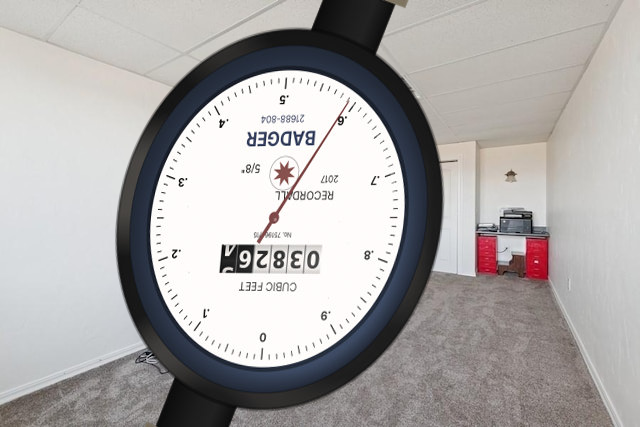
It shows 38263.59 ft³
